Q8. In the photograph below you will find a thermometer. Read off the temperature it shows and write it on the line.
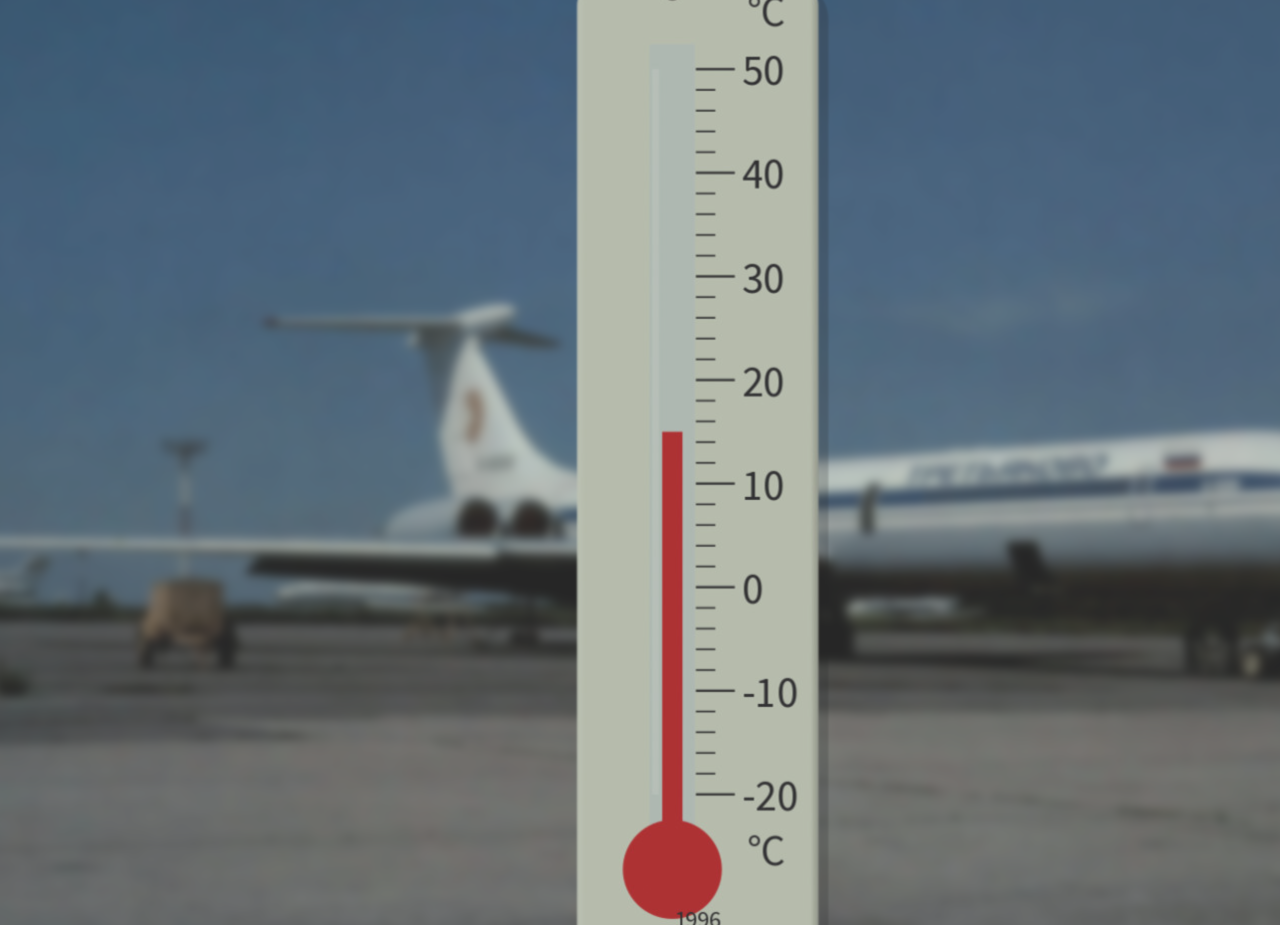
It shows 15 °C
